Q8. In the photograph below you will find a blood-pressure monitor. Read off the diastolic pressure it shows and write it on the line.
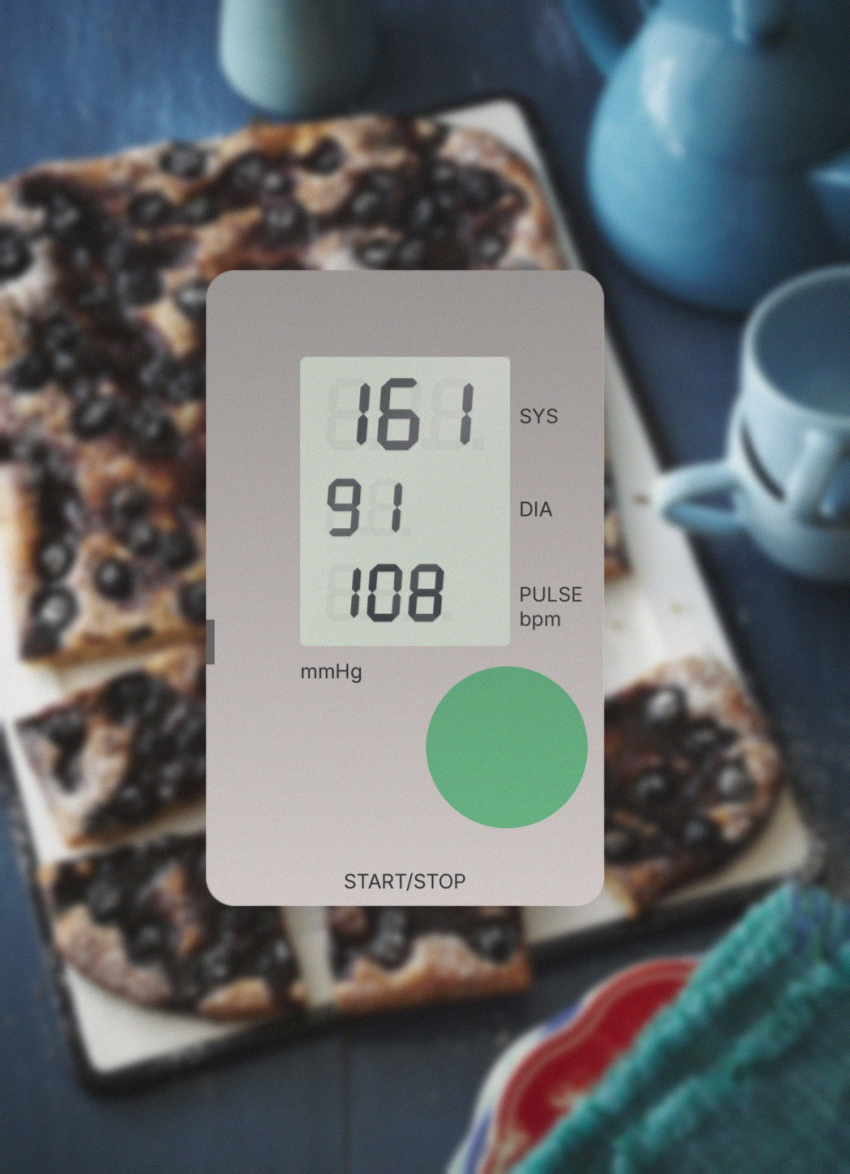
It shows 91 mmHg
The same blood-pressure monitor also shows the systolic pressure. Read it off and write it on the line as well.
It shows 161 mmHg
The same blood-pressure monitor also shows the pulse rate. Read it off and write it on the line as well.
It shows 108 bpm
